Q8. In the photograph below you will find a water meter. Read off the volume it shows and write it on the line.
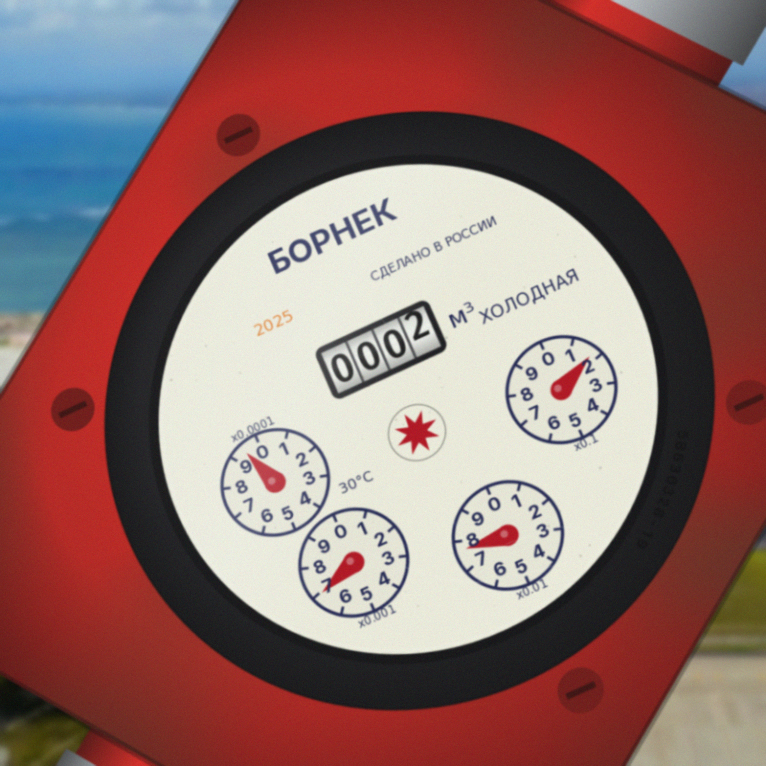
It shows 2.1769 m³
